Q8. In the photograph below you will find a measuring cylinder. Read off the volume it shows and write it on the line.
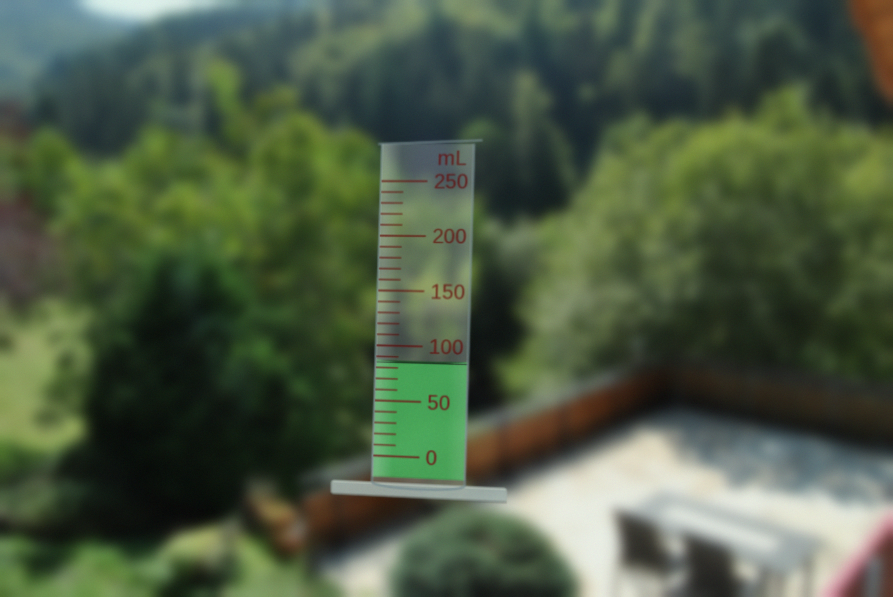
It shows 85 mL
